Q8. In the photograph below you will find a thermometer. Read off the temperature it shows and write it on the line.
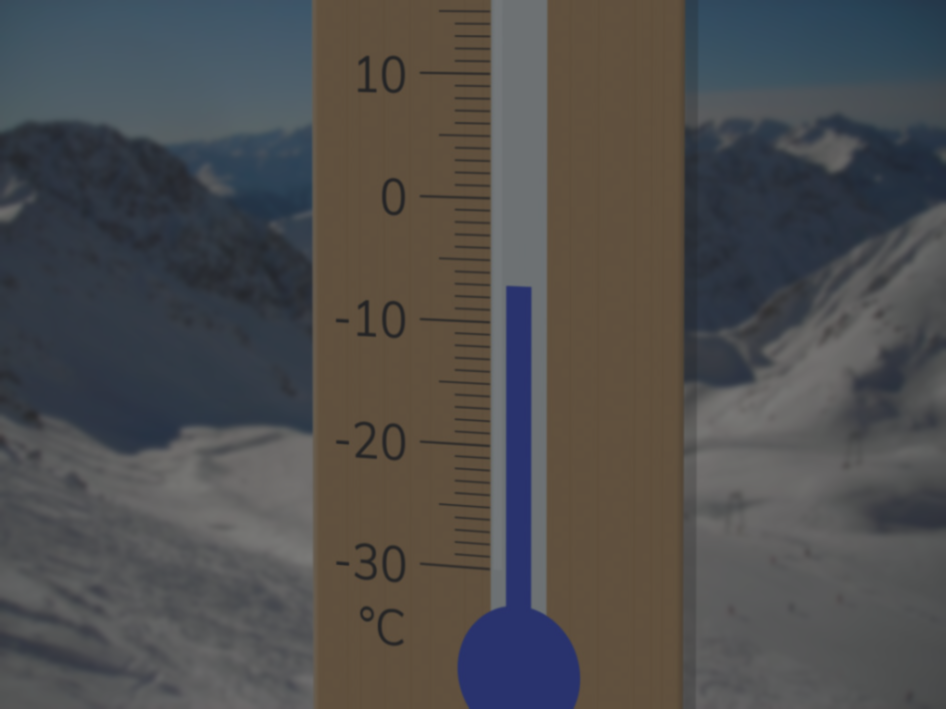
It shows -7 °C
